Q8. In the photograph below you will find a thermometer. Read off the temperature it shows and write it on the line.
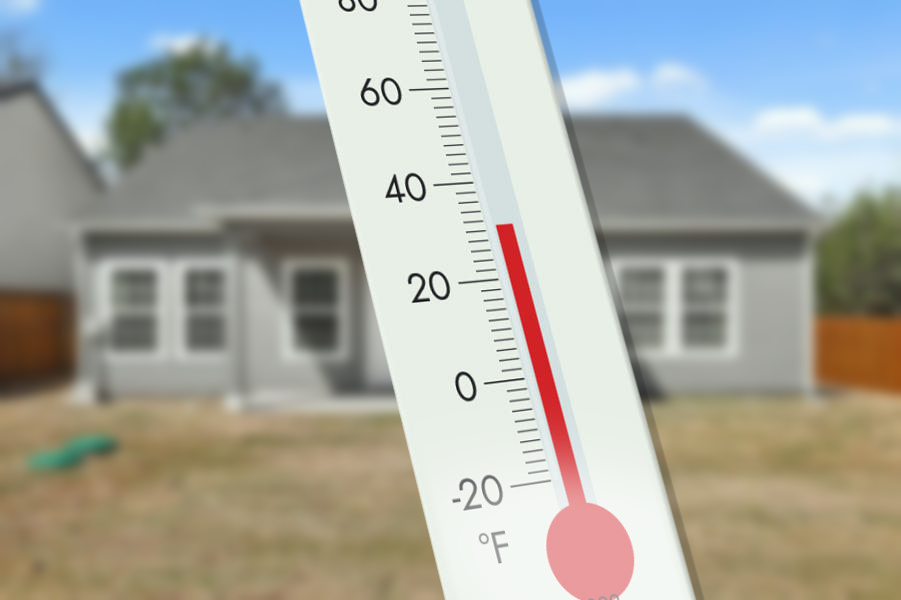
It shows 31 °F
